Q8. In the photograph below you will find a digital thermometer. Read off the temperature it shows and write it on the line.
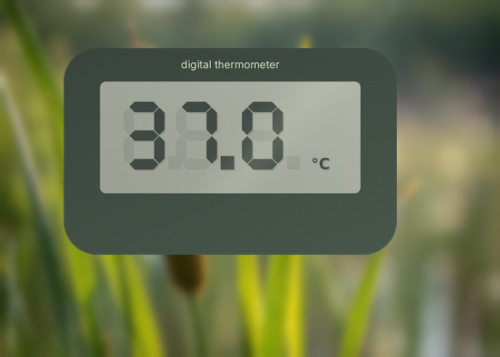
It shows 37.0 °C
